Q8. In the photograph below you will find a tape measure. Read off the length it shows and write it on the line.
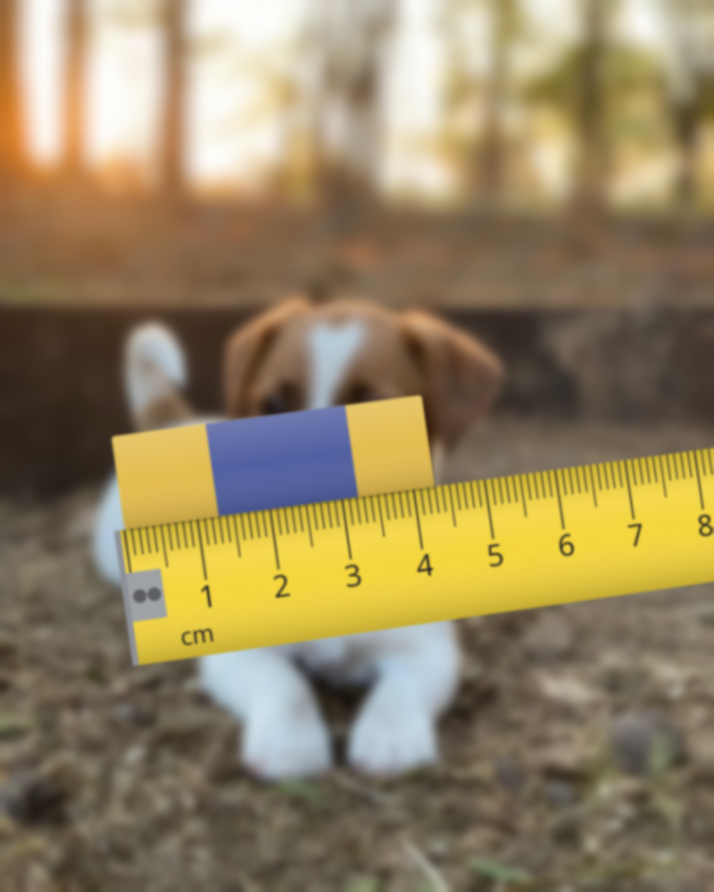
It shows 4.3 cm
